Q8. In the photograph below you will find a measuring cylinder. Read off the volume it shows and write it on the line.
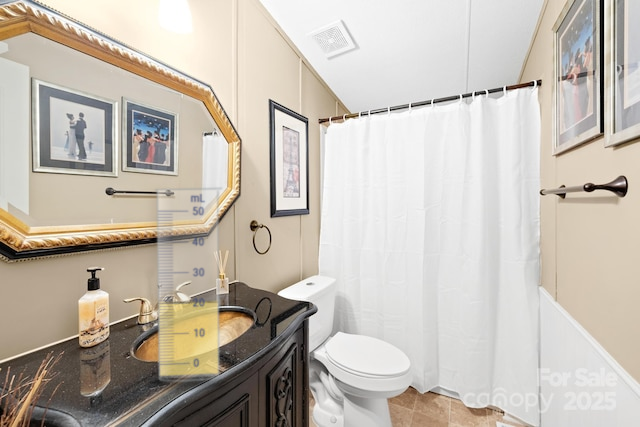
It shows 20 mL
